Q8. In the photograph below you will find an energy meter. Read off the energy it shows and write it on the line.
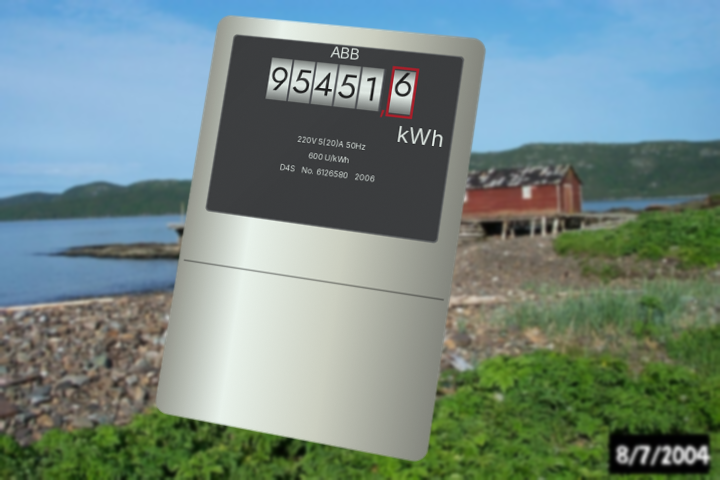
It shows 95451.6 kWh
